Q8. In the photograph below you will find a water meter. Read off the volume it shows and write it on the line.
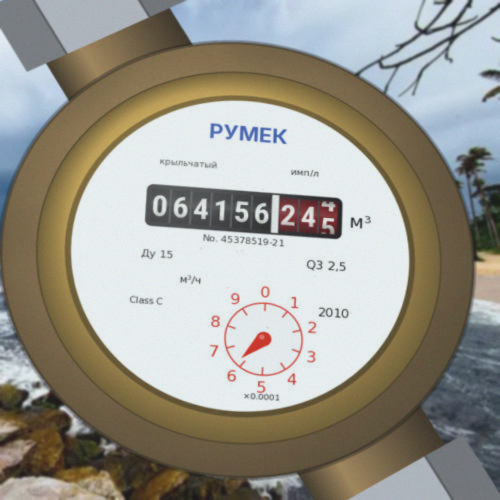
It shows 64156.2446 m³
